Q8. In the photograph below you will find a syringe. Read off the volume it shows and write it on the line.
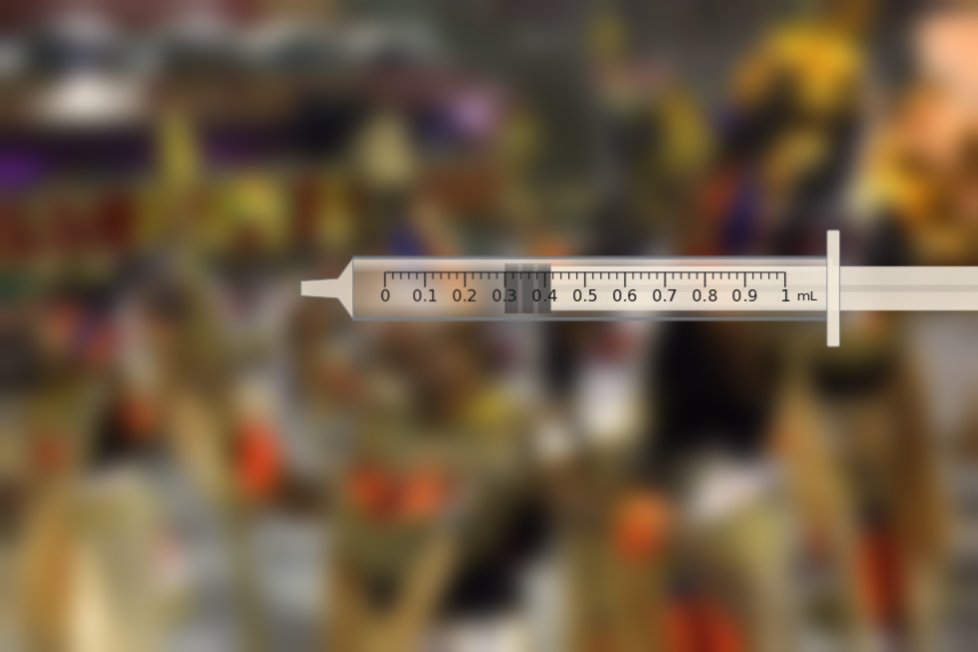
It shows 0.3 mL
